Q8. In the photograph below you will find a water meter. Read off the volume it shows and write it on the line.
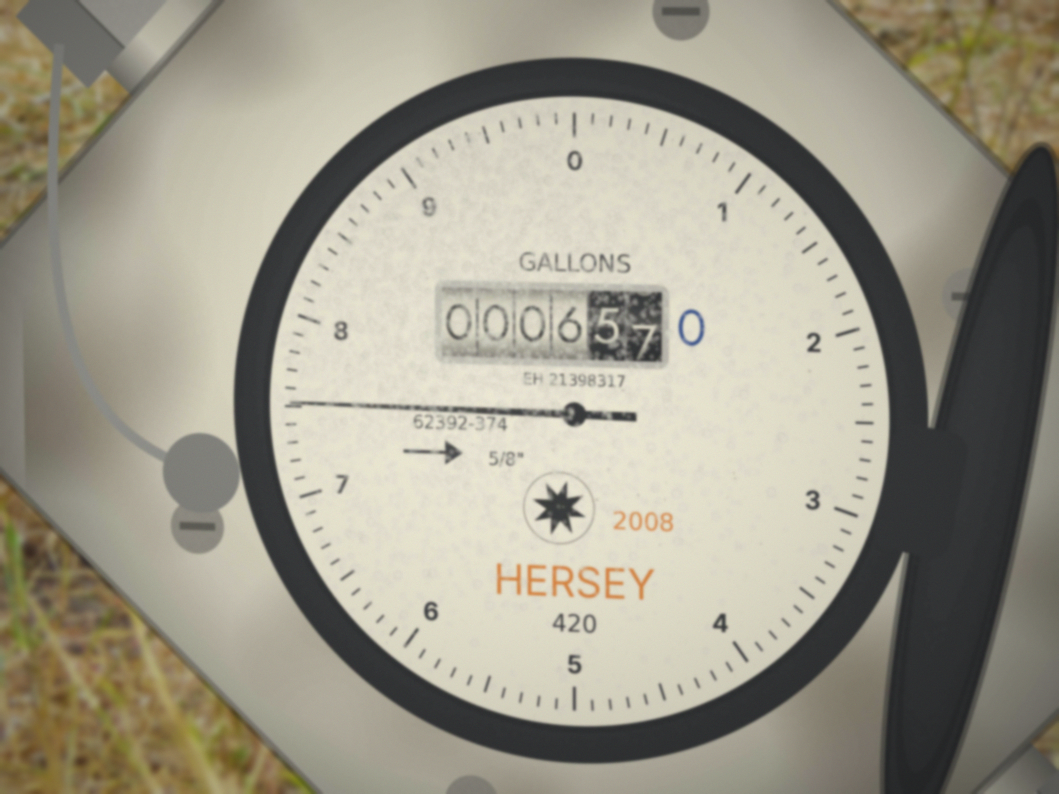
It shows 6567.5 gal
